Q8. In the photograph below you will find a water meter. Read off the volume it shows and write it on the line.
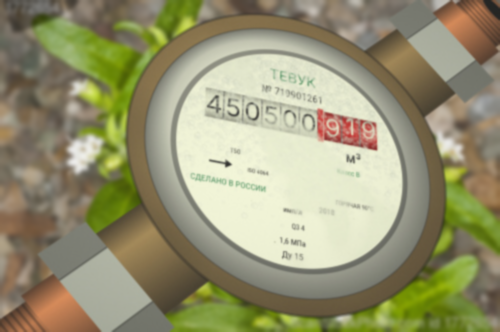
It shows 450500.919 m³
